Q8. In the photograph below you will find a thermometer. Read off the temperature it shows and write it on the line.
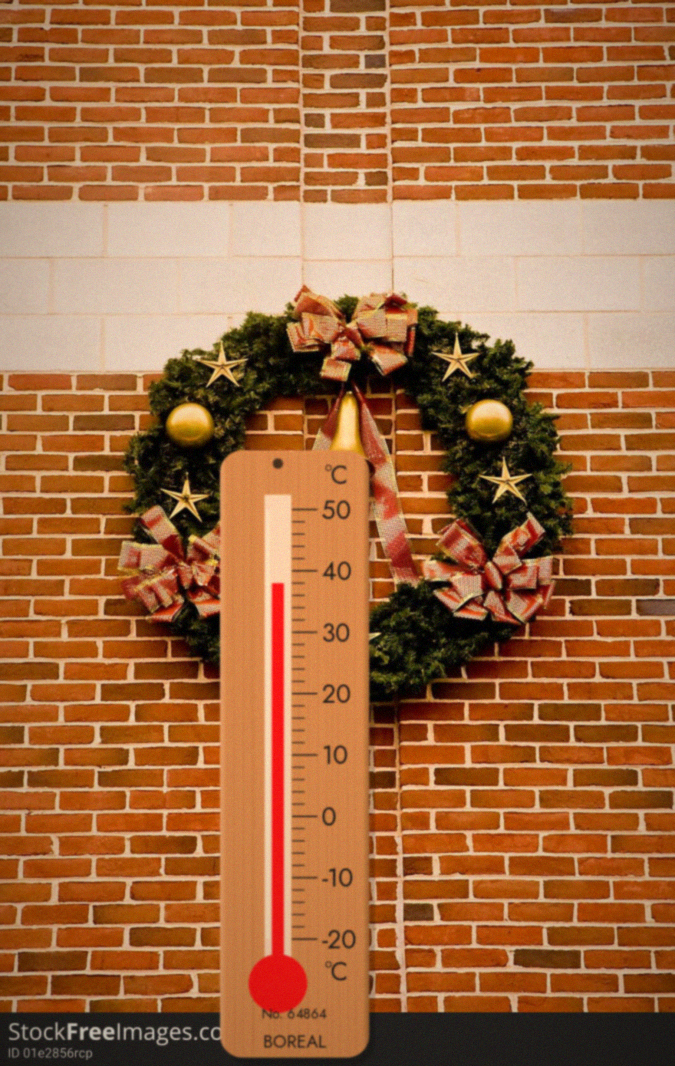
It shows 38 °C
